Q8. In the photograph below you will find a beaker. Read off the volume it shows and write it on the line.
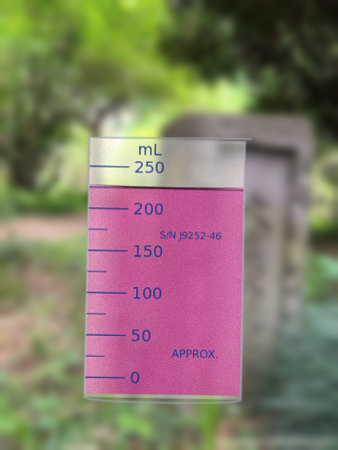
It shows 225 mL
